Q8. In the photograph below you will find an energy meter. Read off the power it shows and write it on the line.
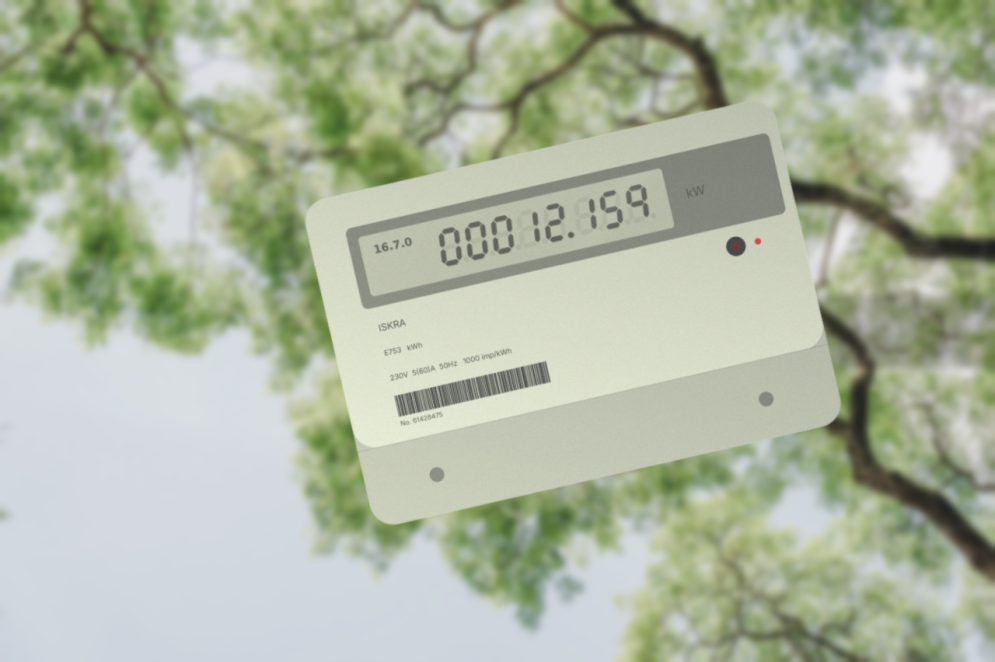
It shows 12.159 kW
